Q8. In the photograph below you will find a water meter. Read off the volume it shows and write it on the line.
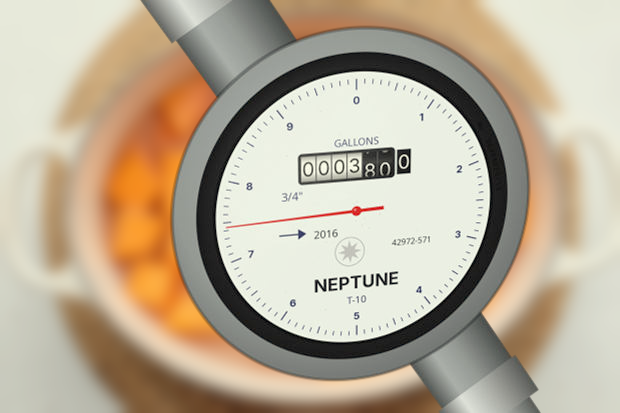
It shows 3797.4 gal
